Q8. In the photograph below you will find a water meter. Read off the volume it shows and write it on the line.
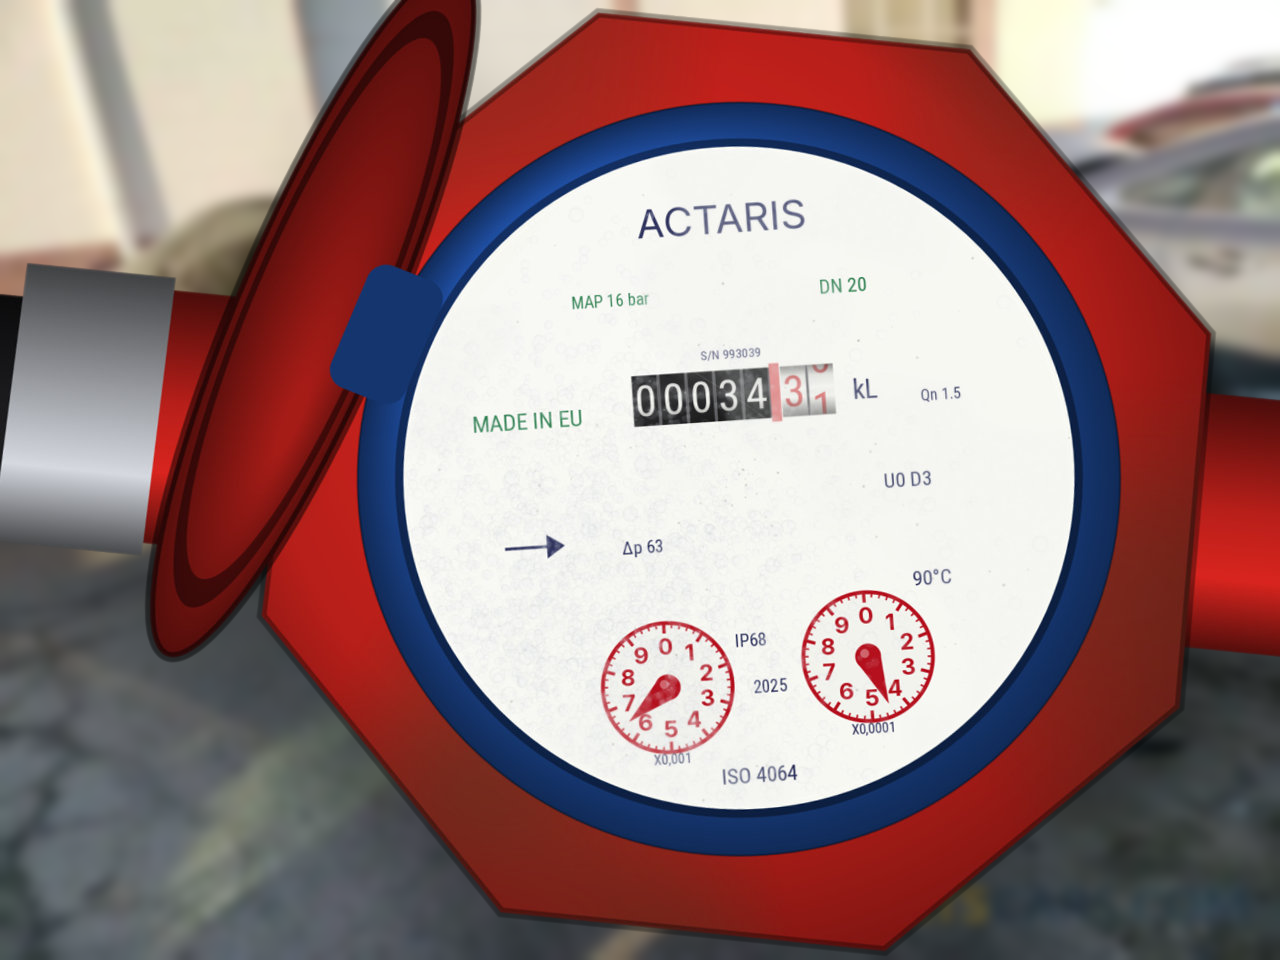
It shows 34.3064 kL
